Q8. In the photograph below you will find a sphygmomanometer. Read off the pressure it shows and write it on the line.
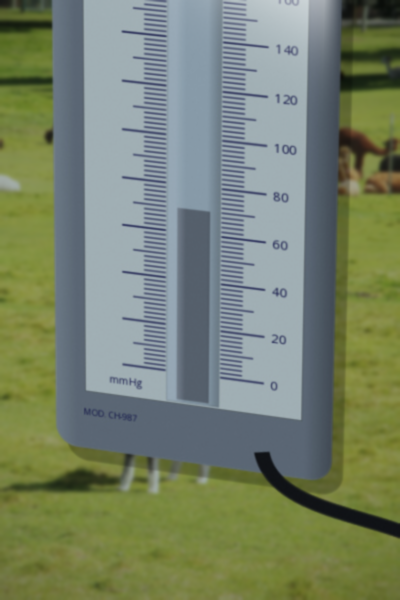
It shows 70 mmHg
